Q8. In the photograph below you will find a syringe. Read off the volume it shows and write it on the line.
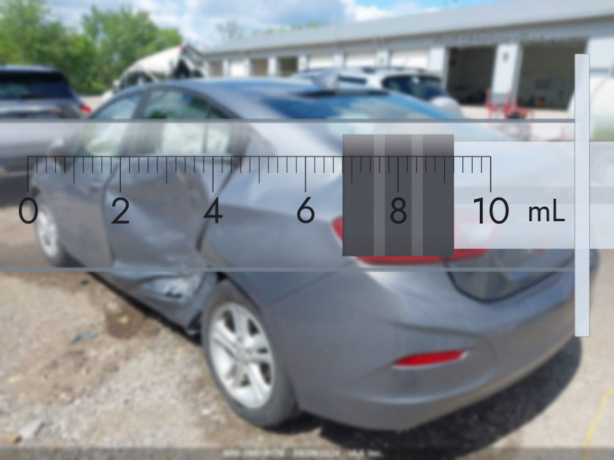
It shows 6.8 mL
